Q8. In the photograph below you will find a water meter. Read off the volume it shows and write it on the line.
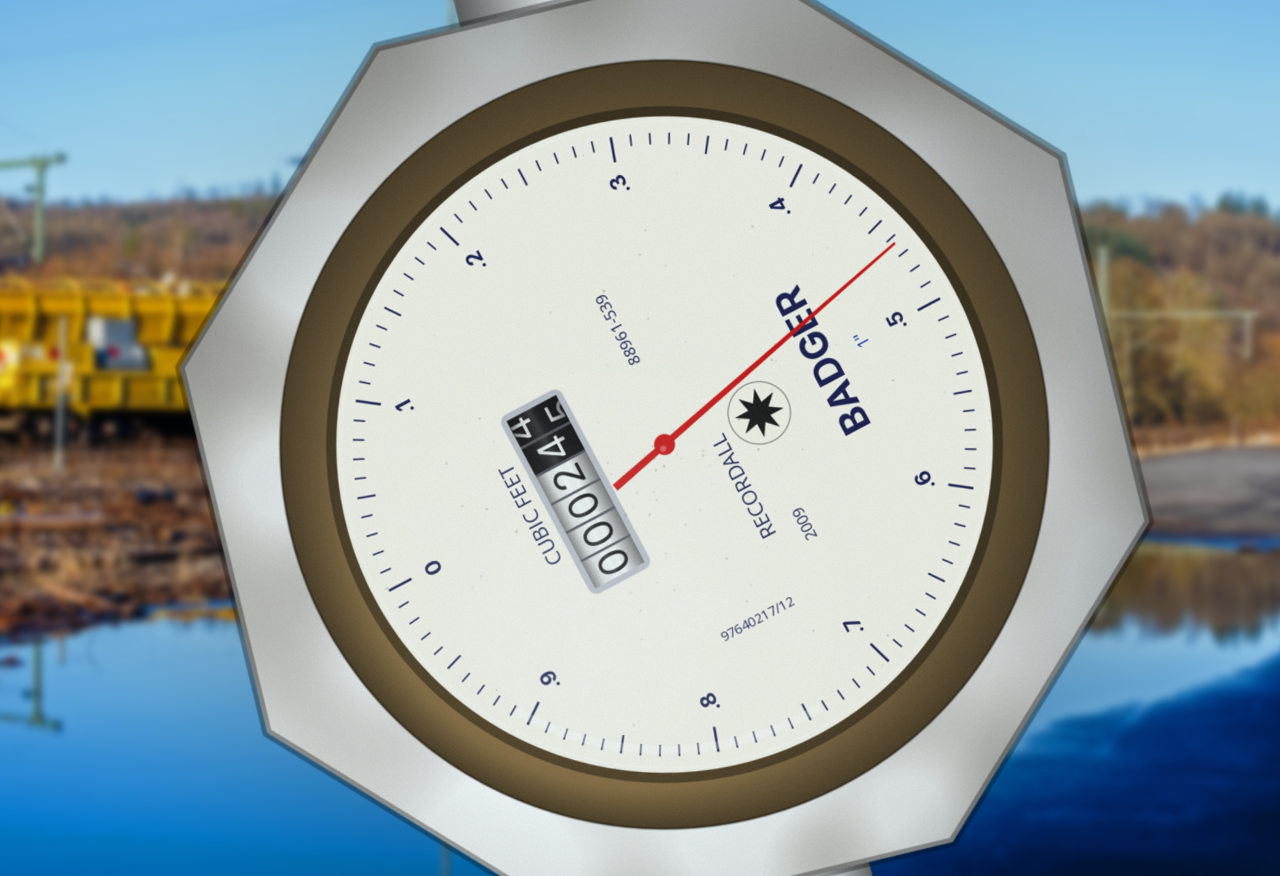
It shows 244.46 ft³
